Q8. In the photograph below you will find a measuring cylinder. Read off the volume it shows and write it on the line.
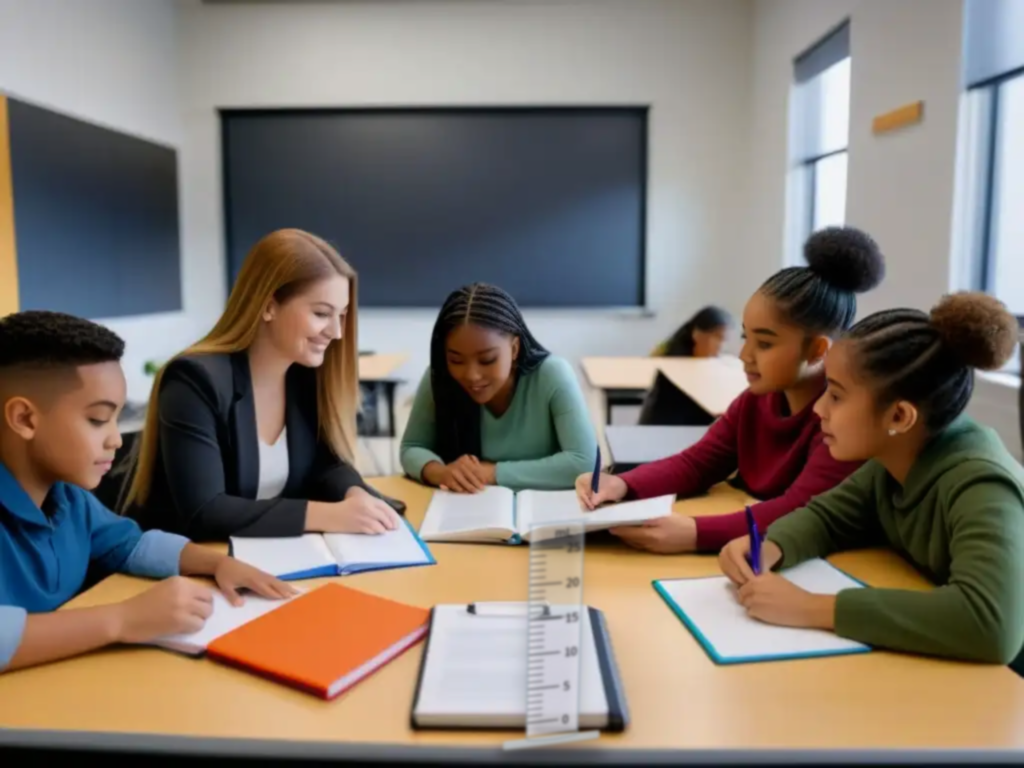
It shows 15 mL
